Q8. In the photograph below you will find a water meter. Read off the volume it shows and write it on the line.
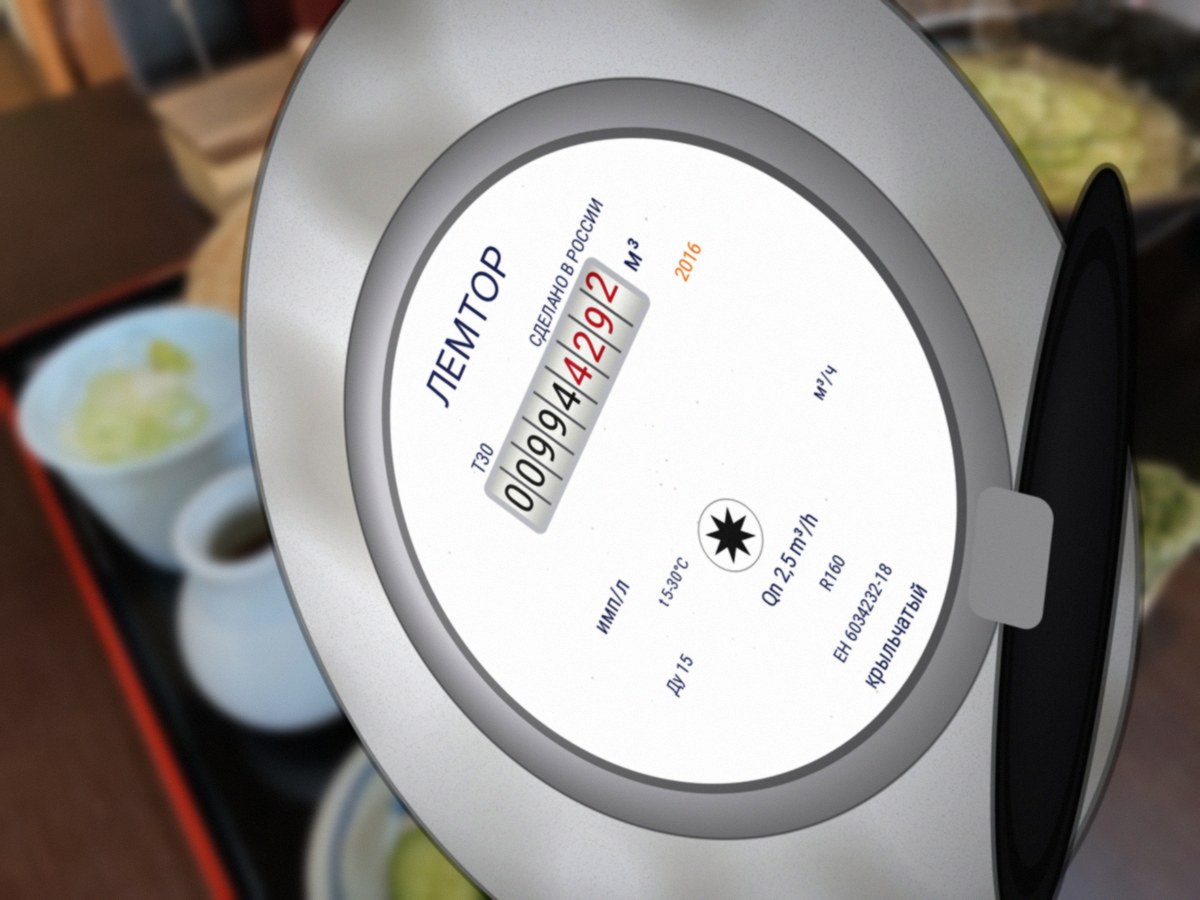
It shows 994.4292 m³
